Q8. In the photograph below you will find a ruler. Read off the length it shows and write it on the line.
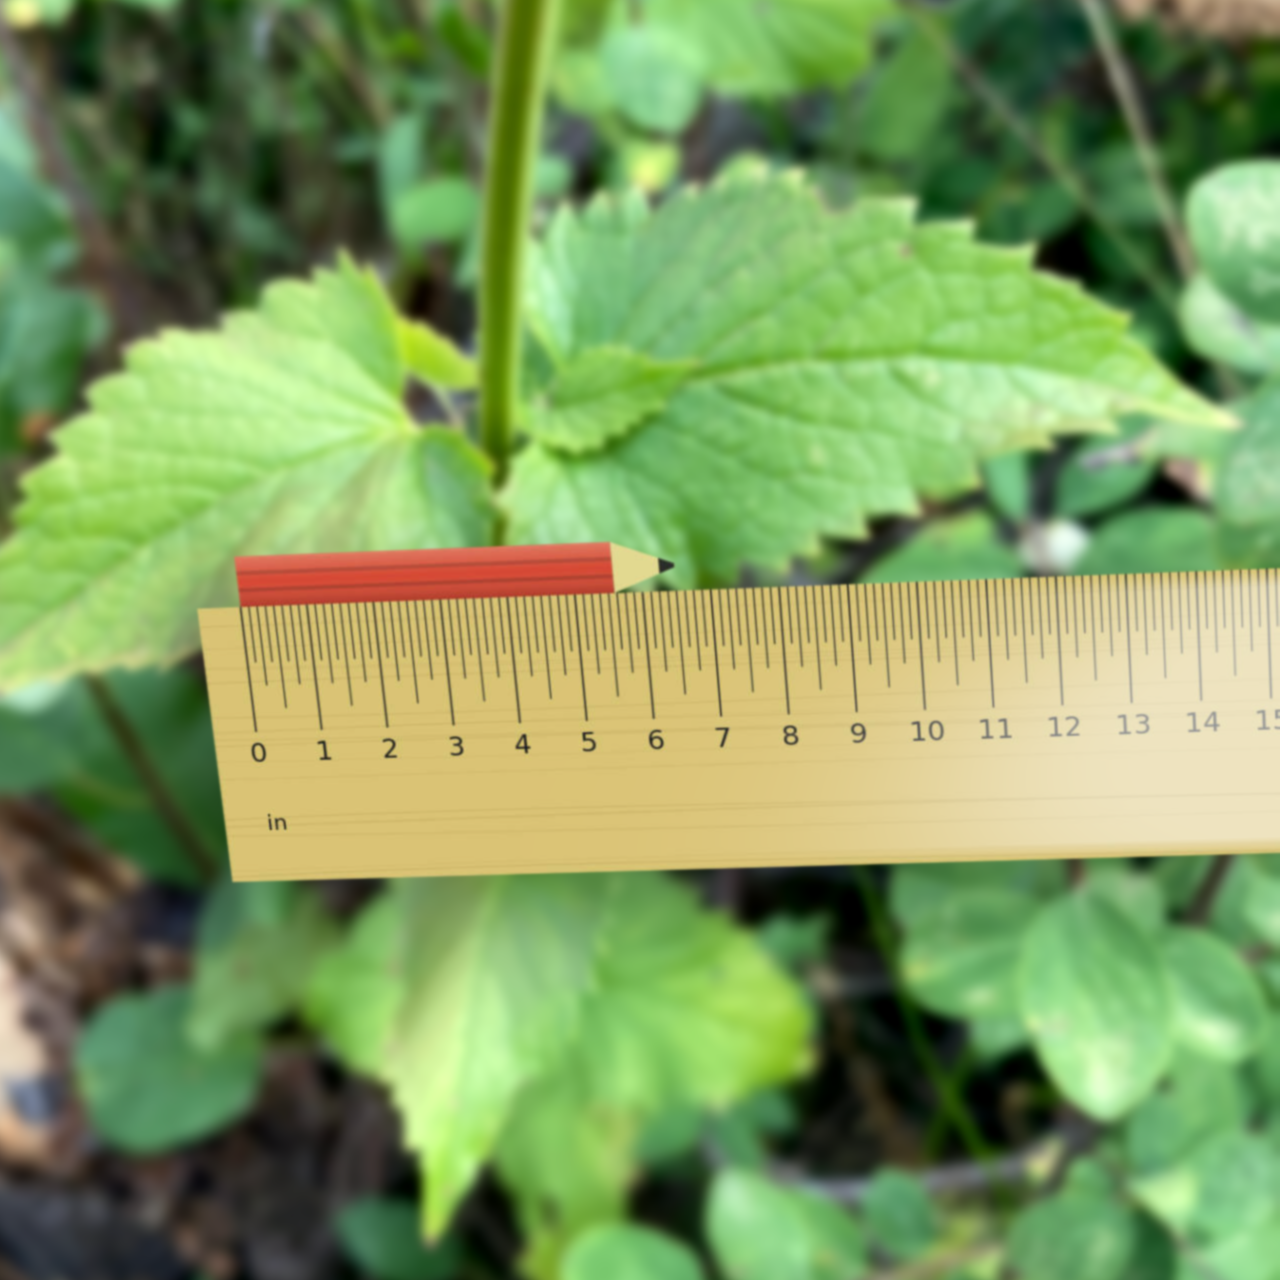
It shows 6.5 in
